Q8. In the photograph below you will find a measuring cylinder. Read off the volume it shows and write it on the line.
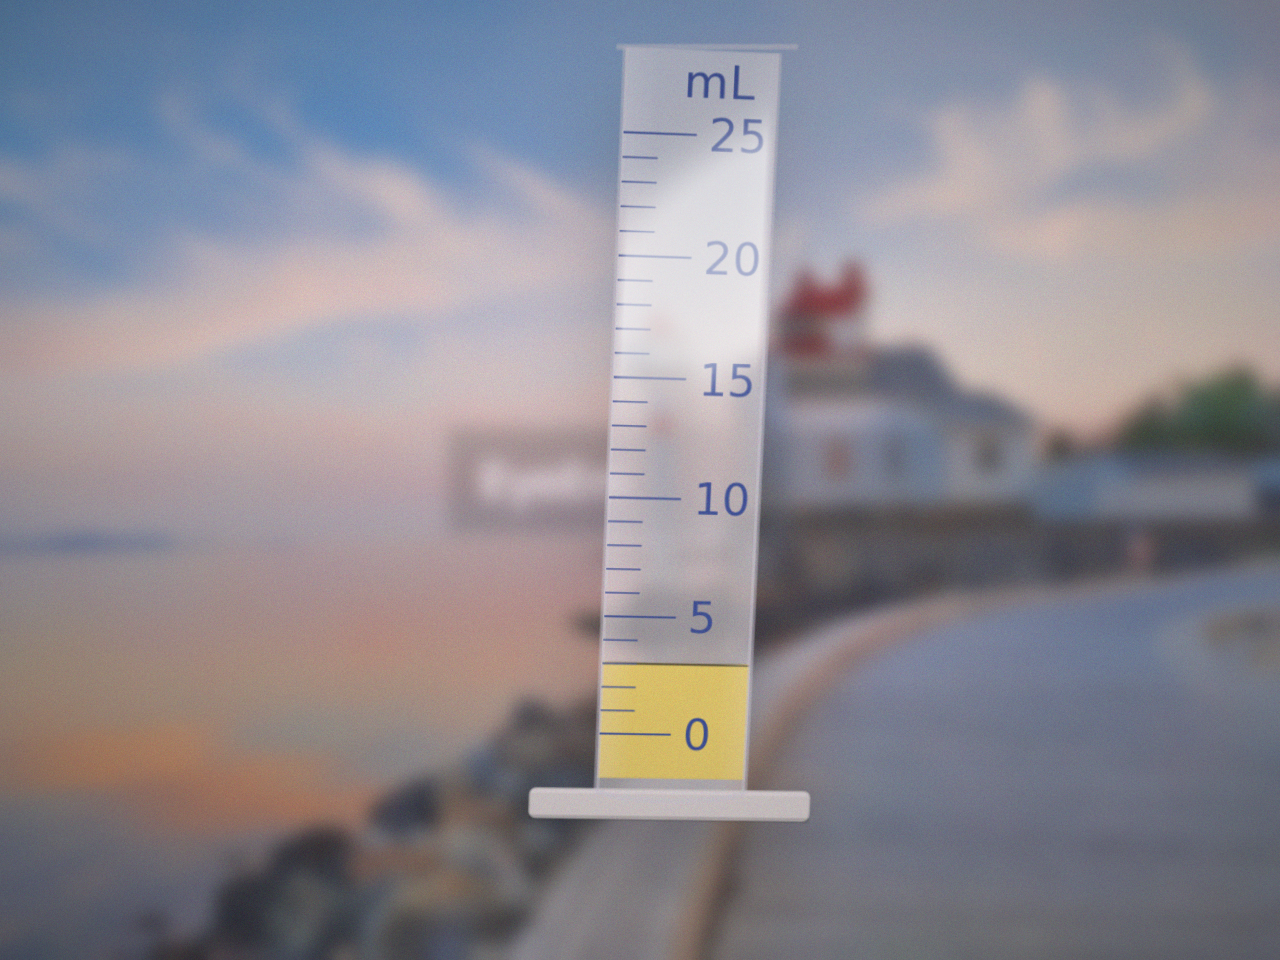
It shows 3 mL
